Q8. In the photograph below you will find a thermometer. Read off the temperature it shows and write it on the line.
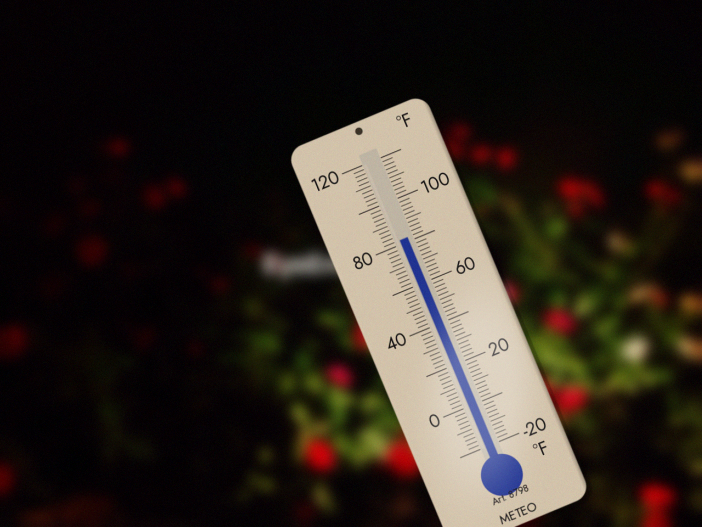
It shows 82 °F
